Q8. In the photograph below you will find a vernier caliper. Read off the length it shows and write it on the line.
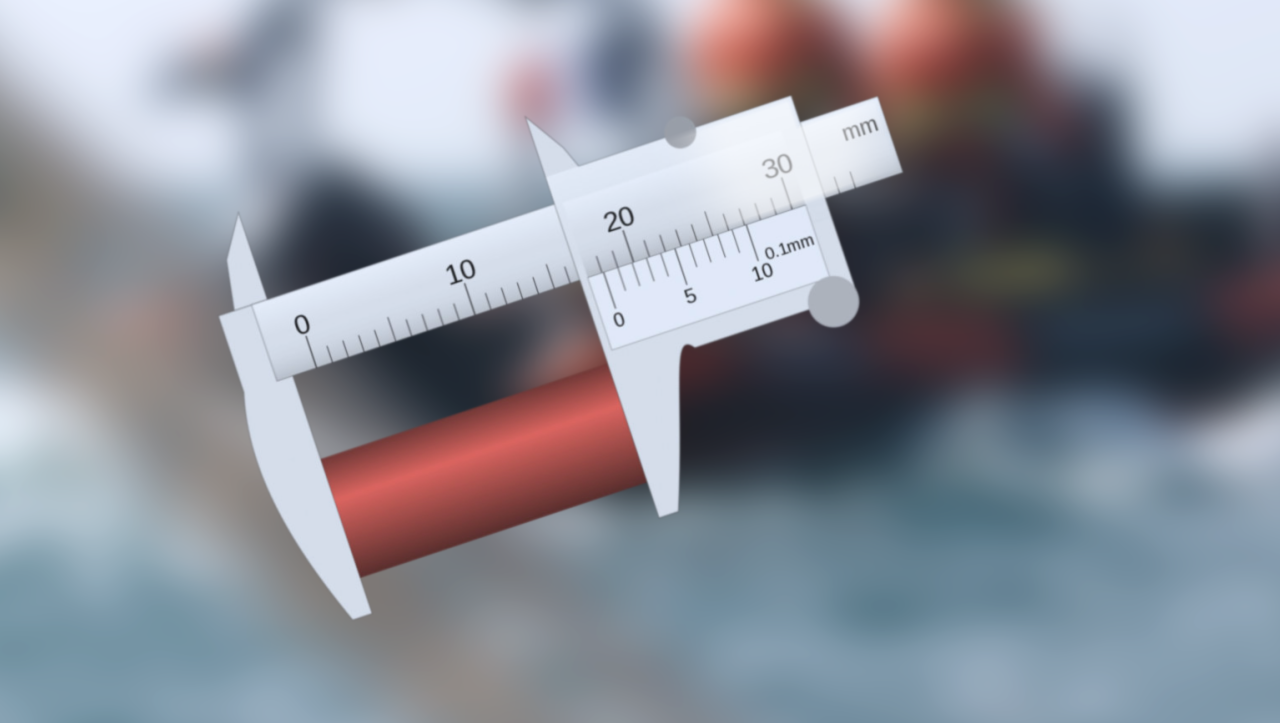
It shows 18.1 mm
